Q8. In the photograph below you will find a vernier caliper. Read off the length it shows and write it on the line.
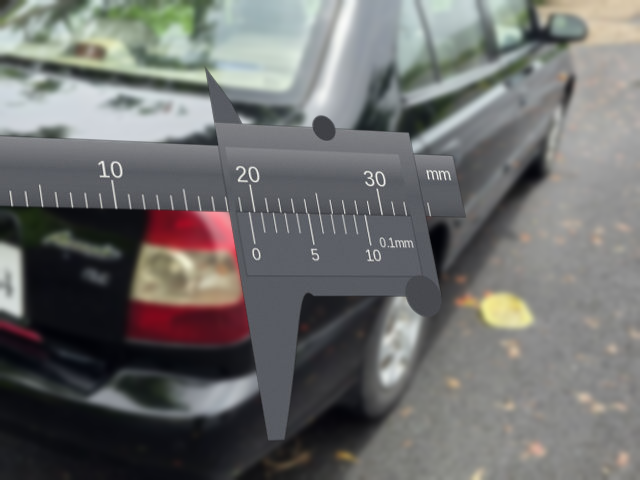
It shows 19.6 mm
